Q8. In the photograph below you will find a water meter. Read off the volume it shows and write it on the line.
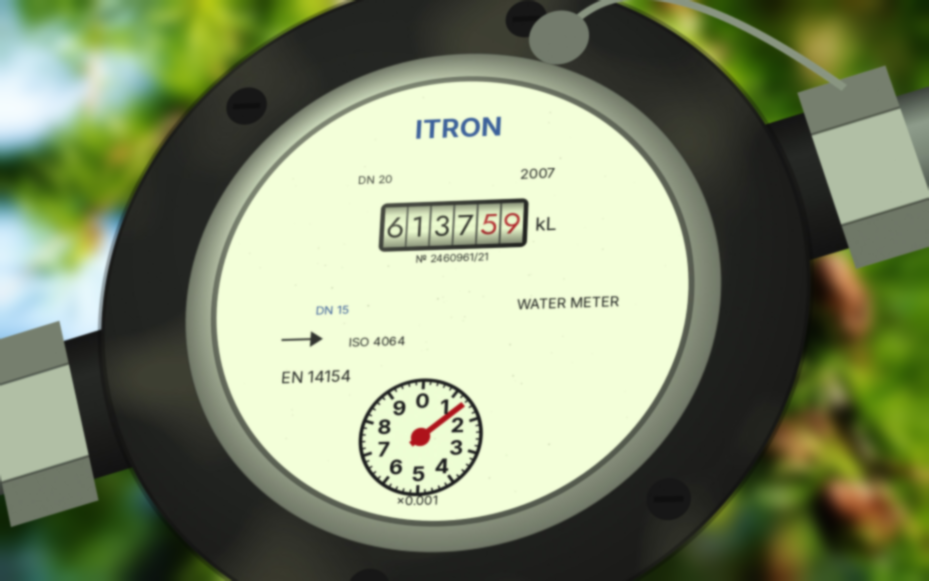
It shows 6137.591 kL
